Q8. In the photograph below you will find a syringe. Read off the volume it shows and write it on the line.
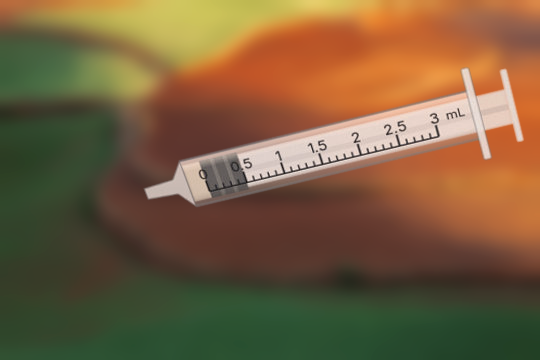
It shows 0 mL
